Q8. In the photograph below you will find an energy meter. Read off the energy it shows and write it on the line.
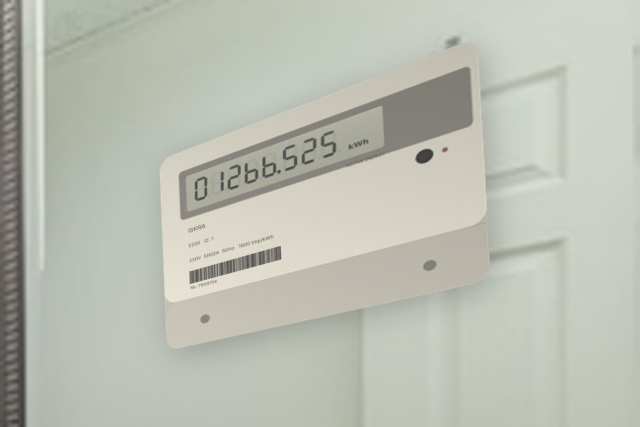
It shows 1266.525 kWh
